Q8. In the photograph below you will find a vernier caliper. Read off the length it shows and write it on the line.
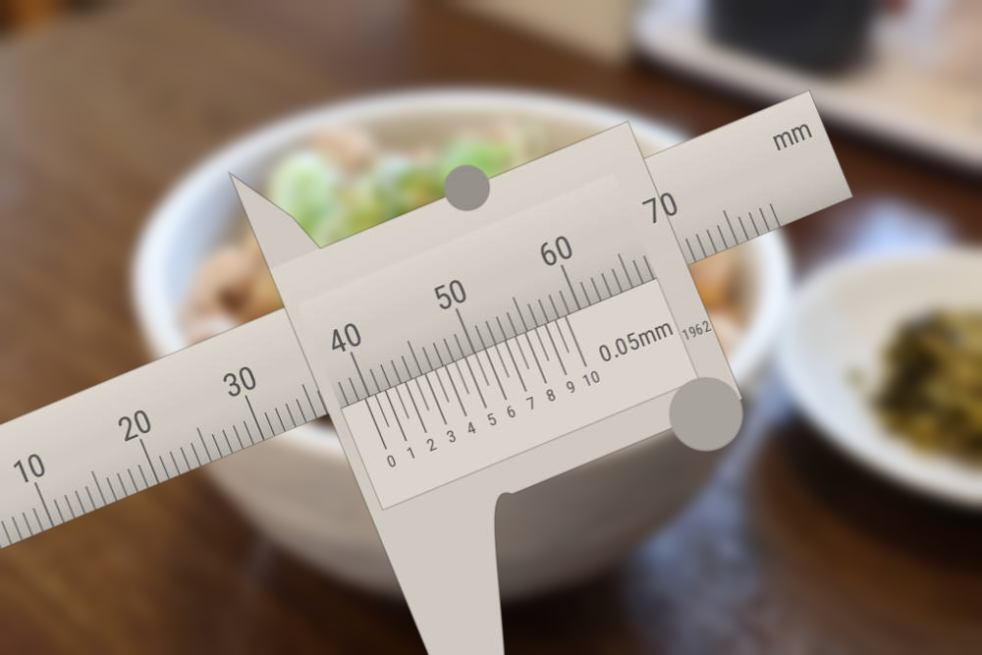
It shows 39.6 mm
